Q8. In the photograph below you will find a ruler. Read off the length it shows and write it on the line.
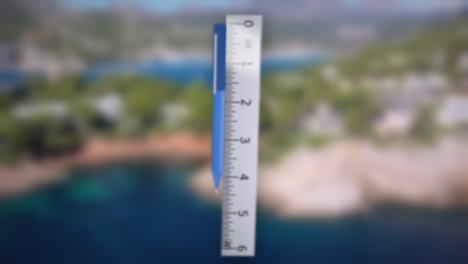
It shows 4.5 in
